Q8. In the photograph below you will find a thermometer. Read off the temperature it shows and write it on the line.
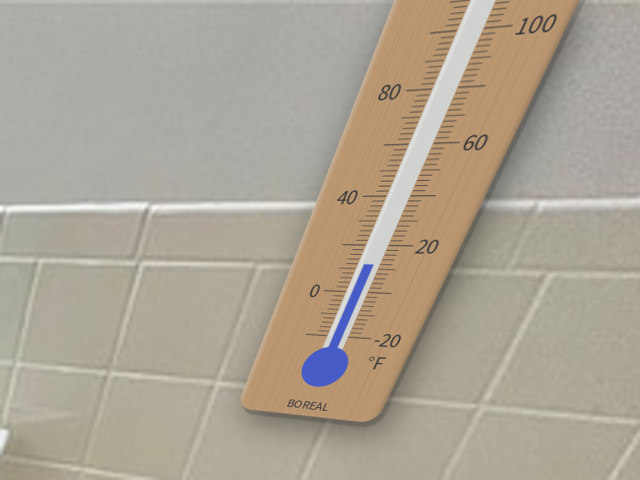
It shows 12 °F
